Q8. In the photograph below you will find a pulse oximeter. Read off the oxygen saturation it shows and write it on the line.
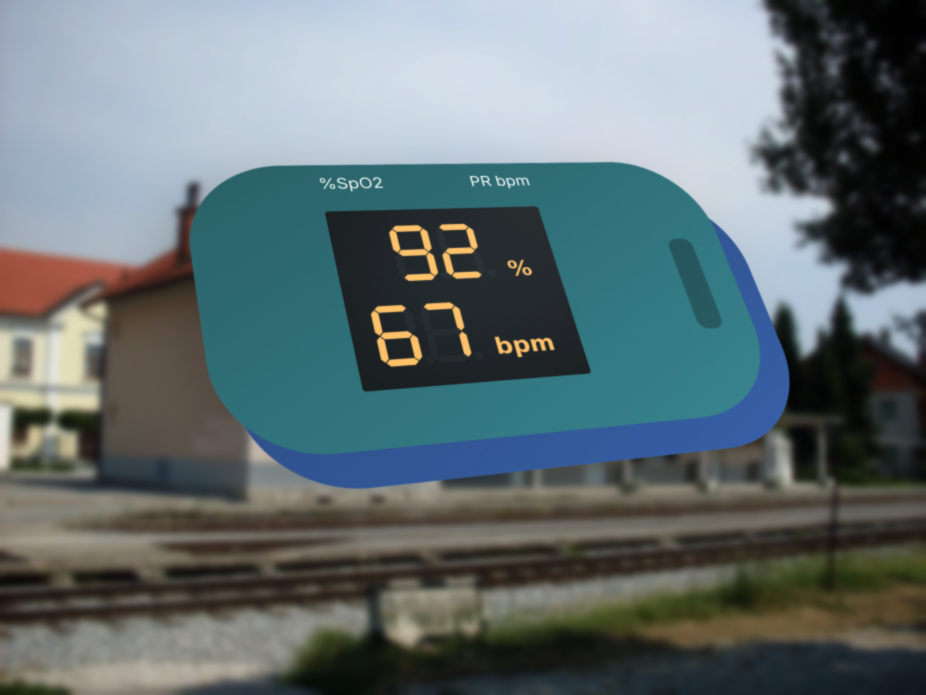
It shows 92 %
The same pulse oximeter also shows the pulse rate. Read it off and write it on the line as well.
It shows 67 bpm
